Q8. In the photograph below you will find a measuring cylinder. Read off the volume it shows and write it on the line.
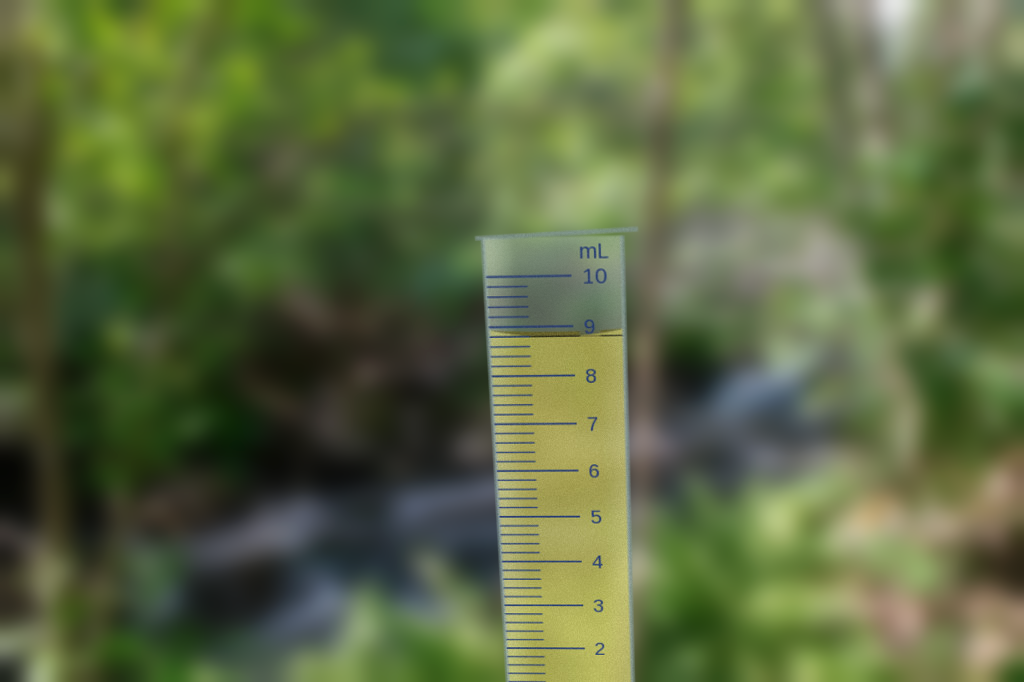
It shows 8.8 mL
